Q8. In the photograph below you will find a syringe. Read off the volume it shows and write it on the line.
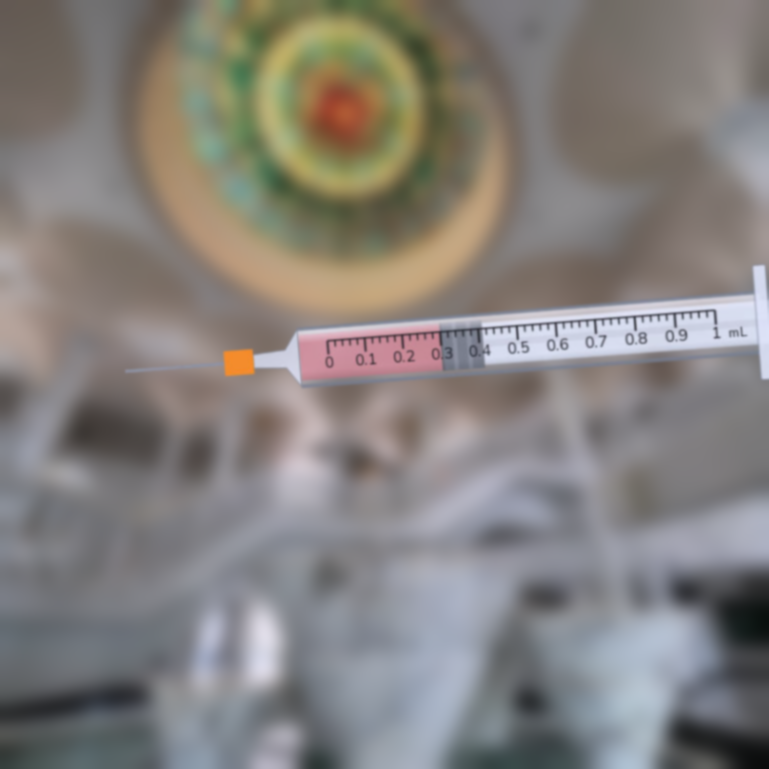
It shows 0.3 mL
